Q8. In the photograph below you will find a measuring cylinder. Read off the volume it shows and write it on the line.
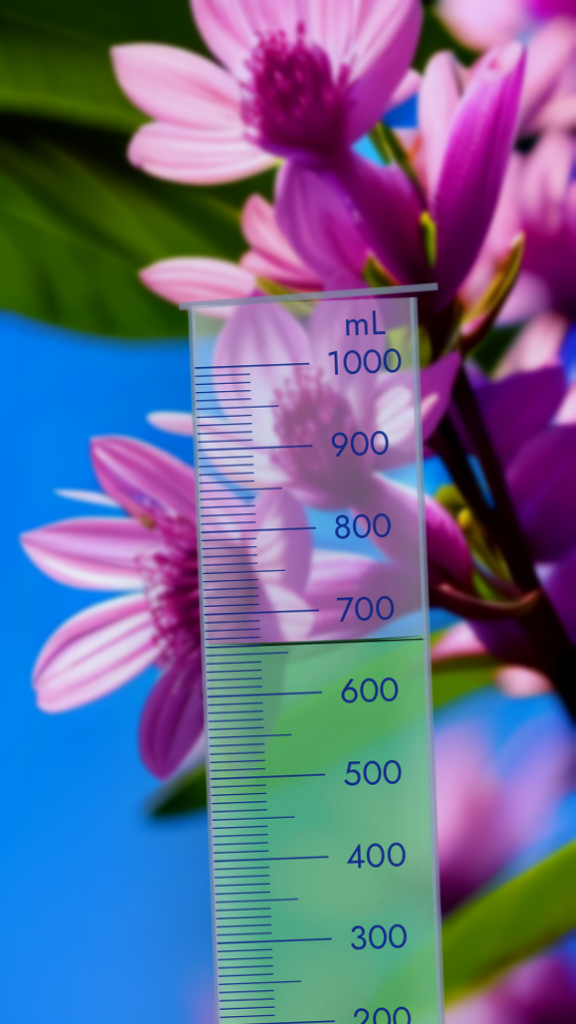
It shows 660 mL
